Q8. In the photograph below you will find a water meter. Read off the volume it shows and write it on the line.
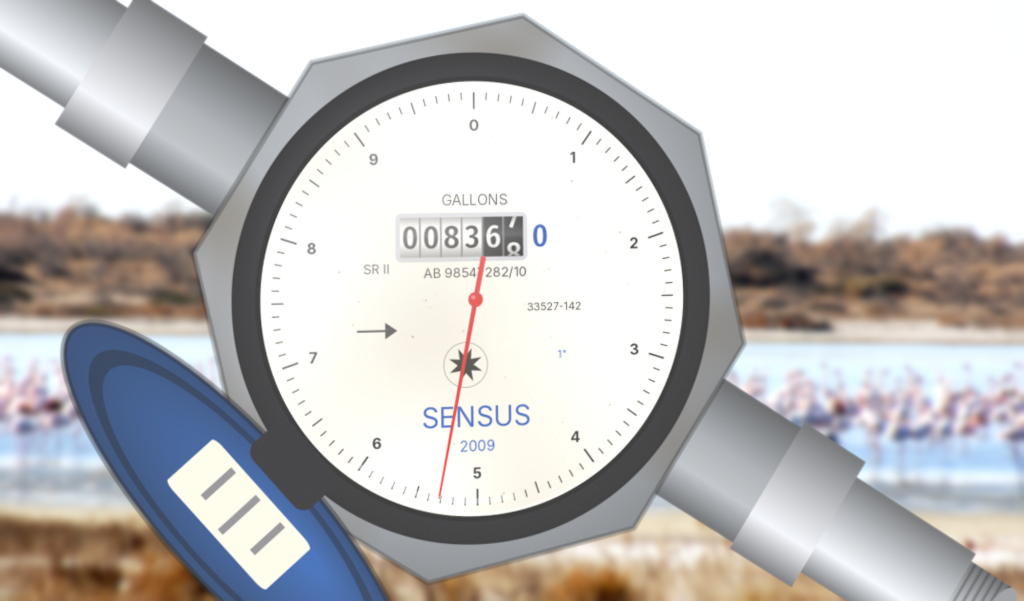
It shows 83675.3 gal
